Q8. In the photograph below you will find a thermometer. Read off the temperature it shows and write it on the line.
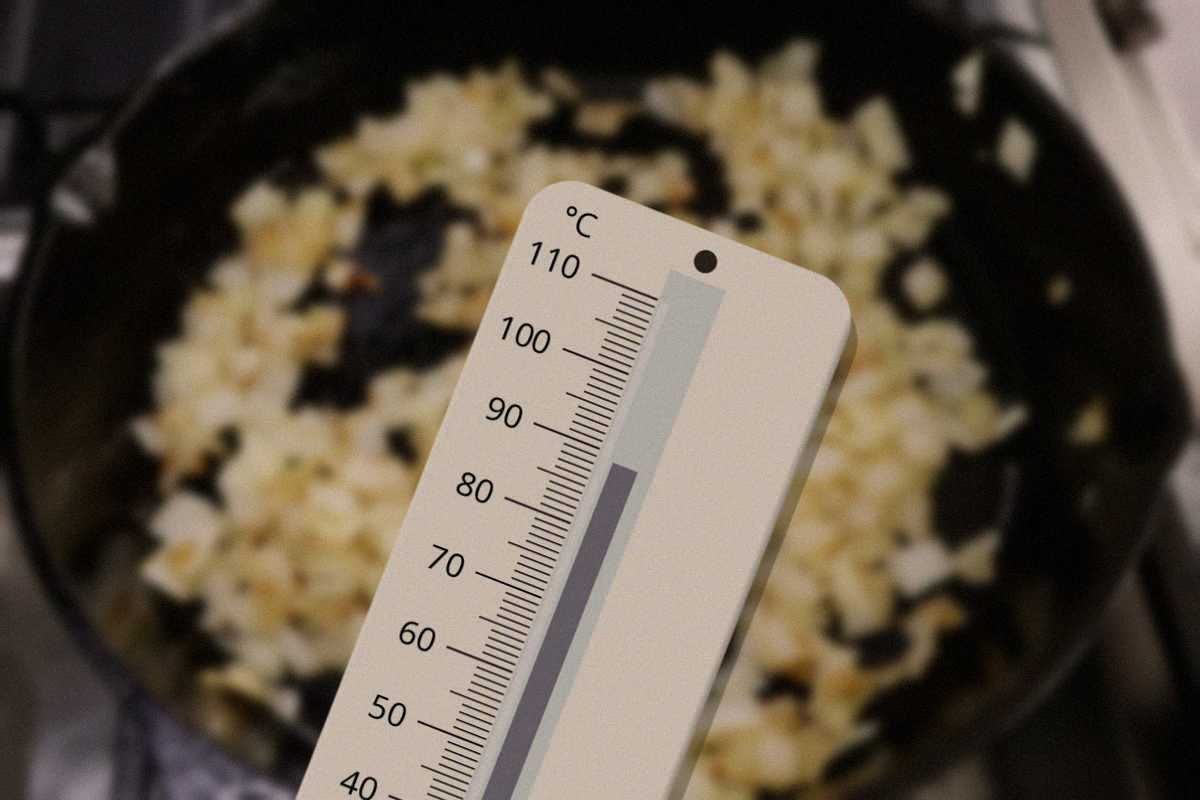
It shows 89 °C
